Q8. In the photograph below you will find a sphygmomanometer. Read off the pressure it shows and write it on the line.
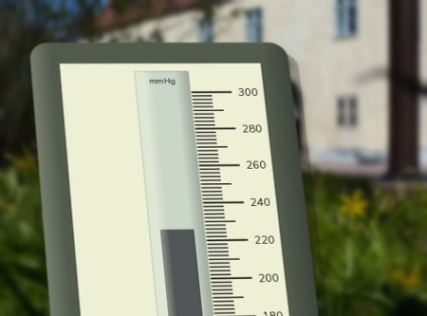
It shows 226 mmHg
